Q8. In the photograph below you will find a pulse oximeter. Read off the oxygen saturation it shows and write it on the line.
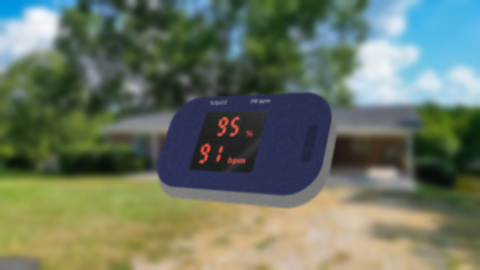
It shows 95 %
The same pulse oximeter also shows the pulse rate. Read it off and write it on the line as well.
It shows 91 bpm
